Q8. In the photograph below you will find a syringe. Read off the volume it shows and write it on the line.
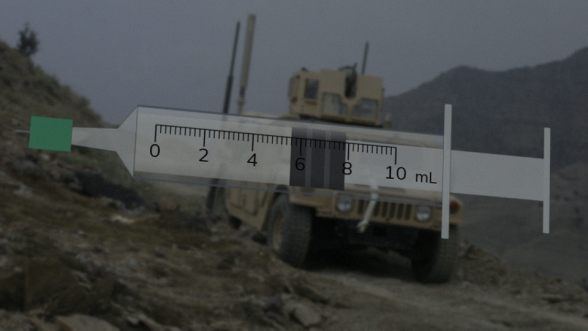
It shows 5.6 mL
